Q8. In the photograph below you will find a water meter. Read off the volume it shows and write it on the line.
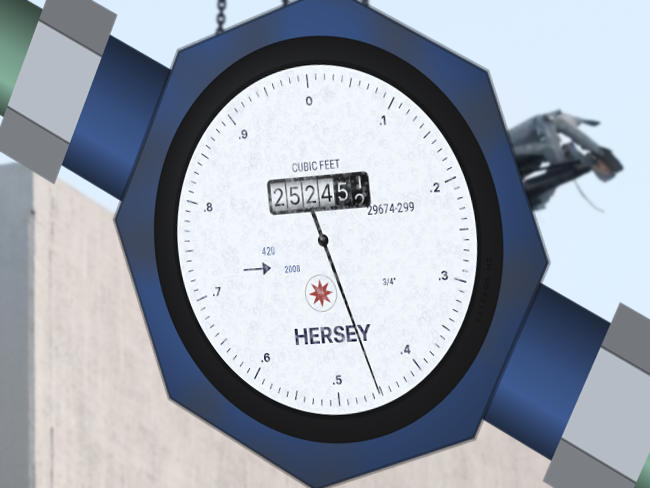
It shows 252451.45 ft³
